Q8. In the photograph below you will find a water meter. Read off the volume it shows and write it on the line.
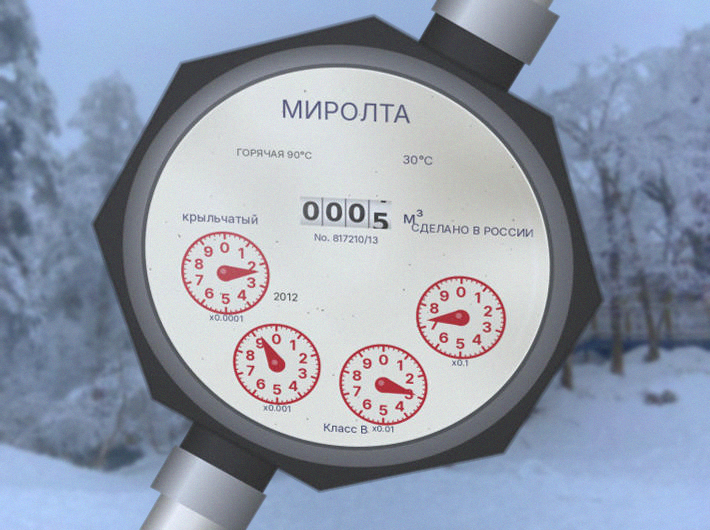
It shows 4.7292 m³
